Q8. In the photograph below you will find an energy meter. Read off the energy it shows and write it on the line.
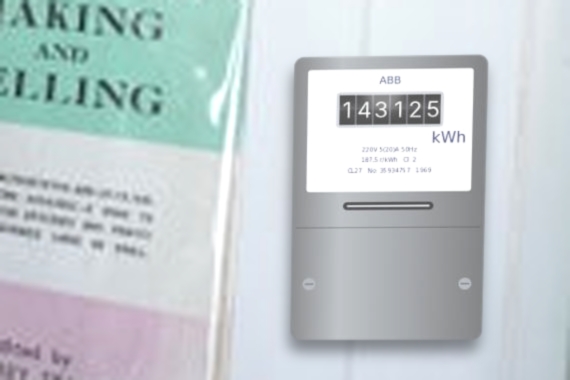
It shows 143125 kWh
